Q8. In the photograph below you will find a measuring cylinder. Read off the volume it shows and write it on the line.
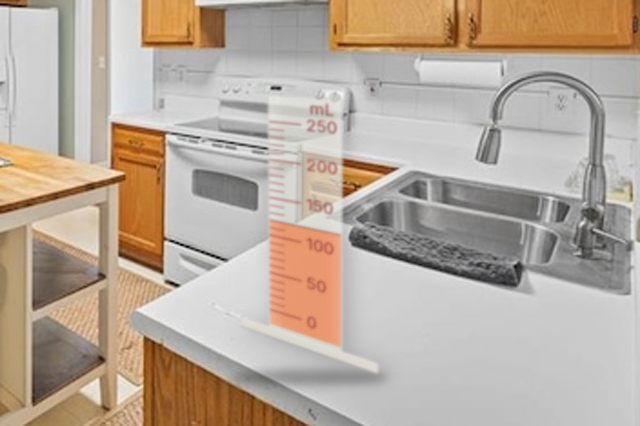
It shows 120 mL
